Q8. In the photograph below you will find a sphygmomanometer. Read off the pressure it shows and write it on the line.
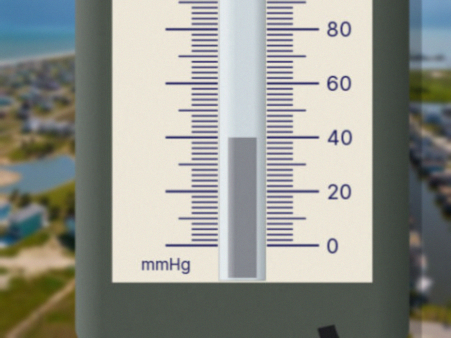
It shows 40 mmHg
